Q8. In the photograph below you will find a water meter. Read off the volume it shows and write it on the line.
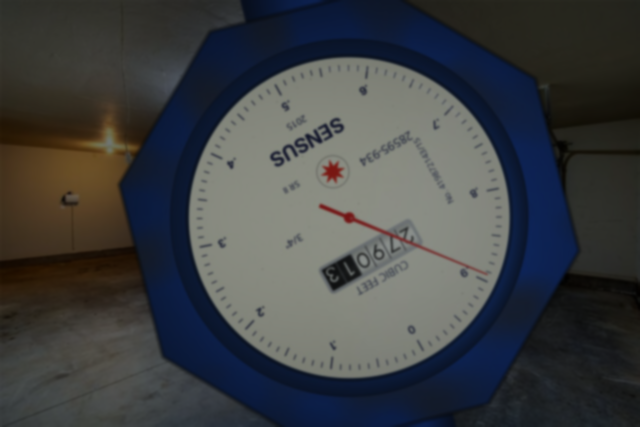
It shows 279012.89 ft³
